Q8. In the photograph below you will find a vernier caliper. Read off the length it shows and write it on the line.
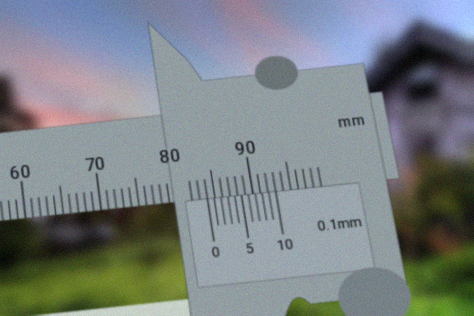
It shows 84.0 mm
